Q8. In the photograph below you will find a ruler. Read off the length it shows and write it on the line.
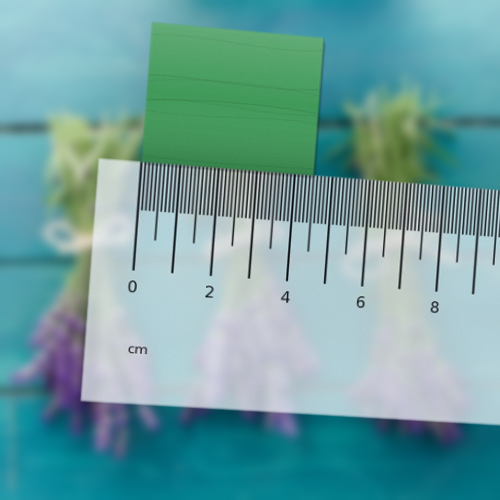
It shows 4.5 cm
